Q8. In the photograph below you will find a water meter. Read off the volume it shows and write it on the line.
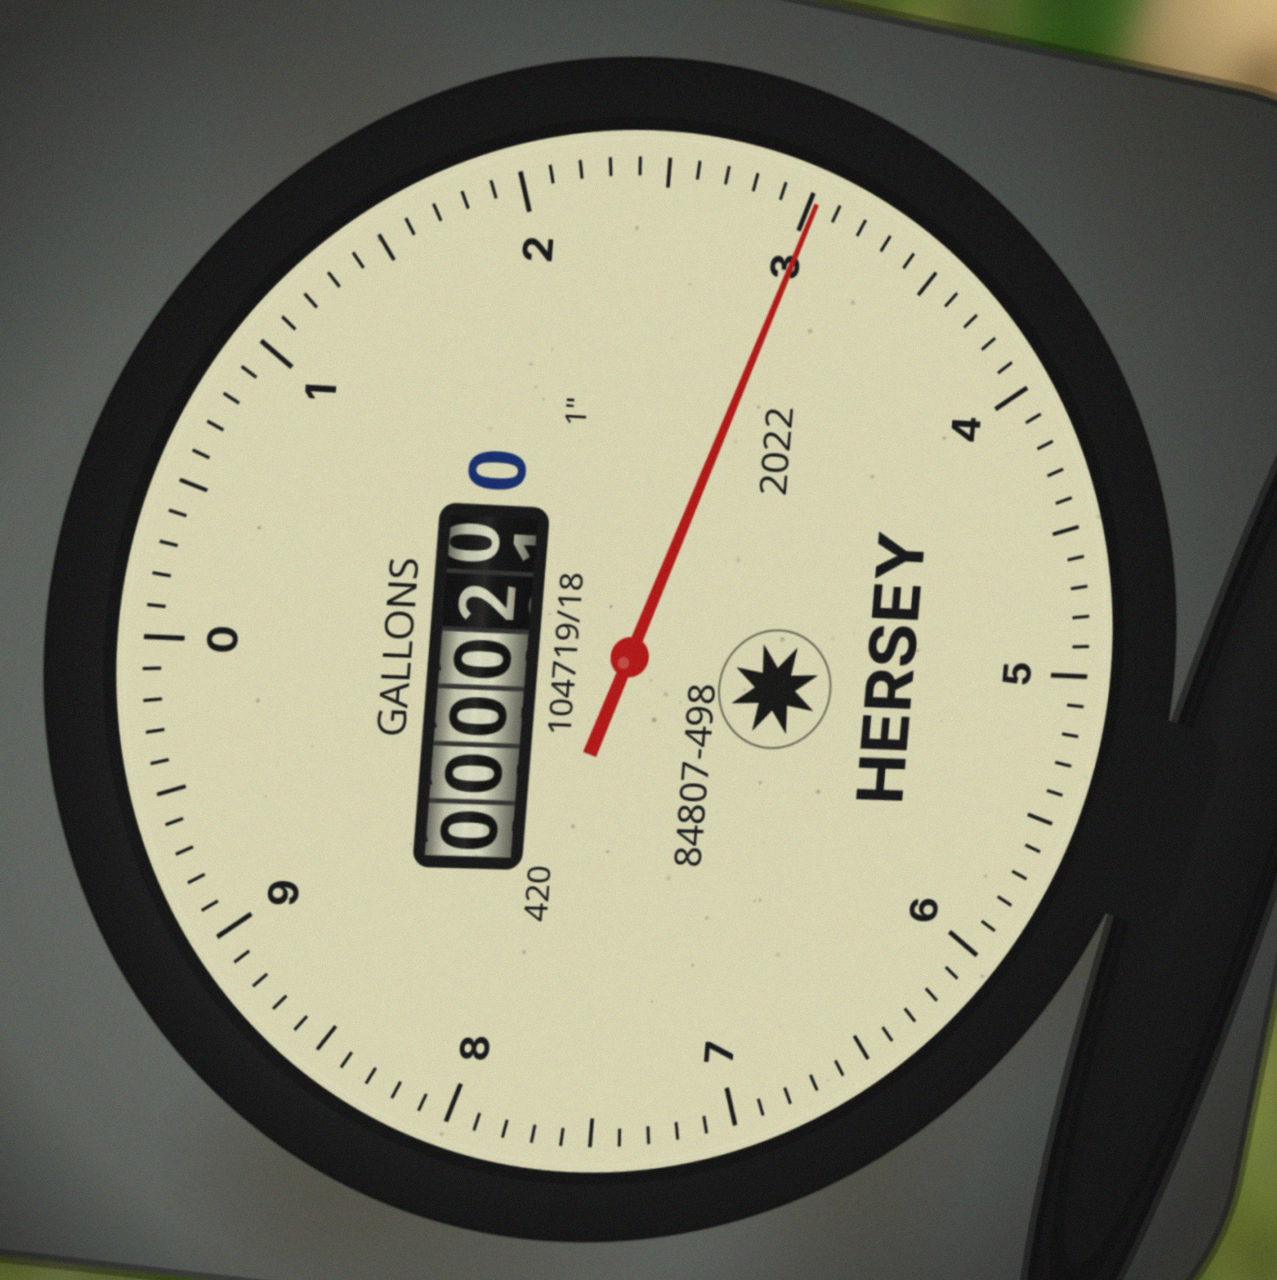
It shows 203.0 gal
